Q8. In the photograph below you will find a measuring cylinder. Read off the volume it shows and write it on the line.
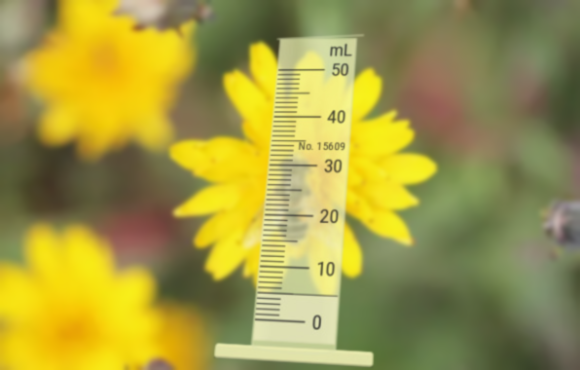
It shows 5 mL
